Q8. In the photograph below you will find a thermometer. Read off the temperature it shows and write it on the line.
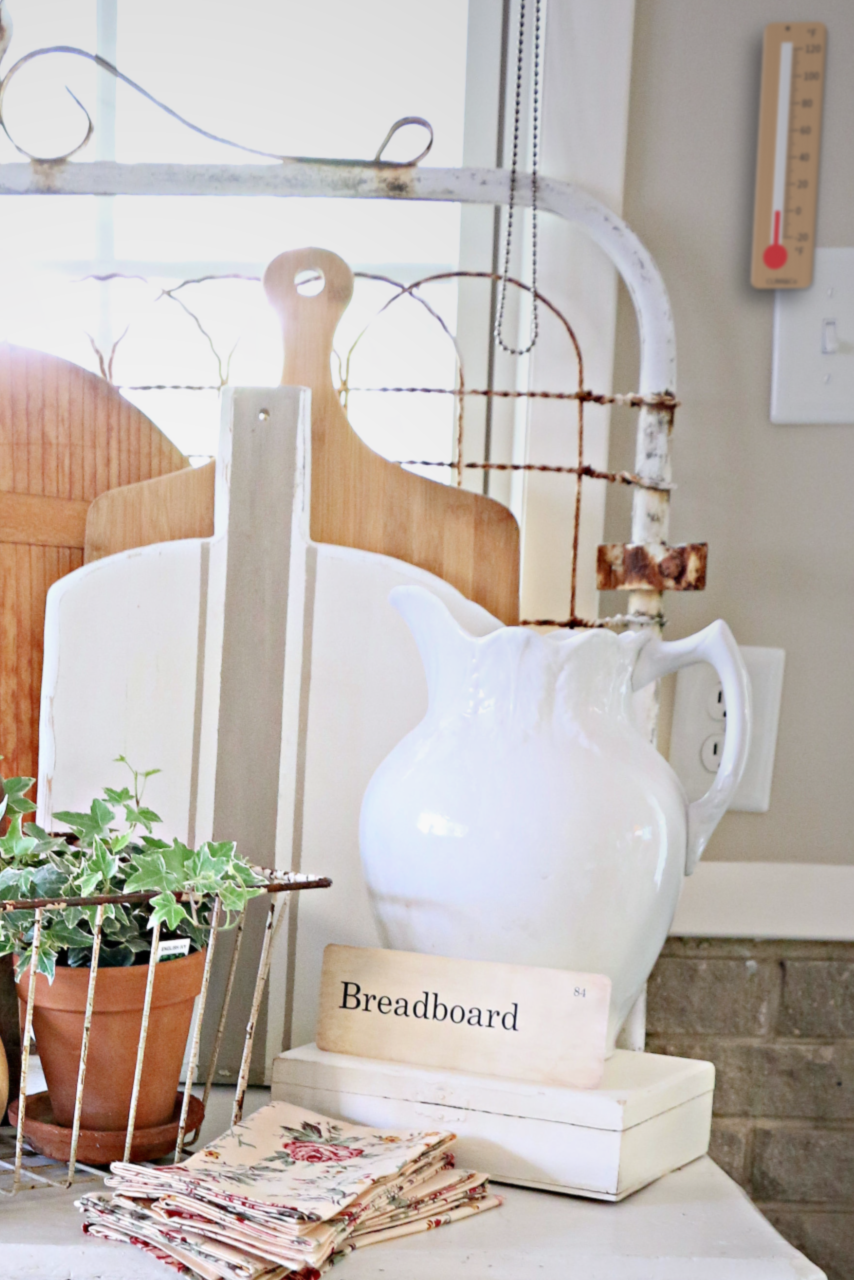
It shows 0 °F
